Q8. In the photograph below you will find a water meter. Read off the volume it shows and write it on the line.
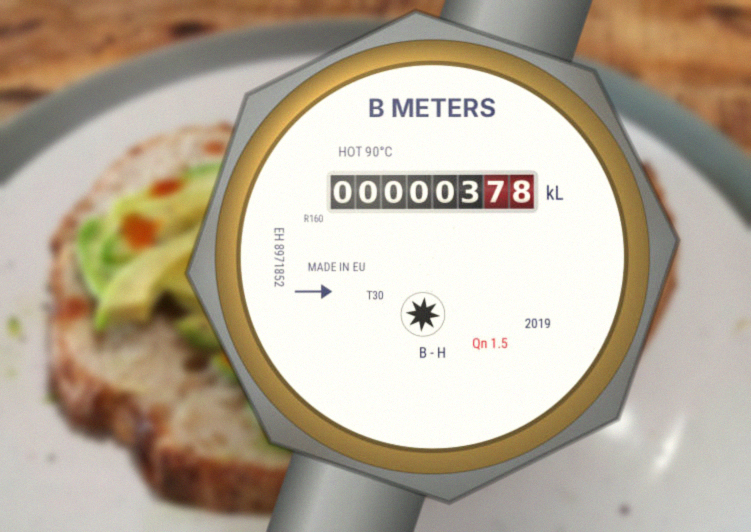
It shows 3.78 kL
